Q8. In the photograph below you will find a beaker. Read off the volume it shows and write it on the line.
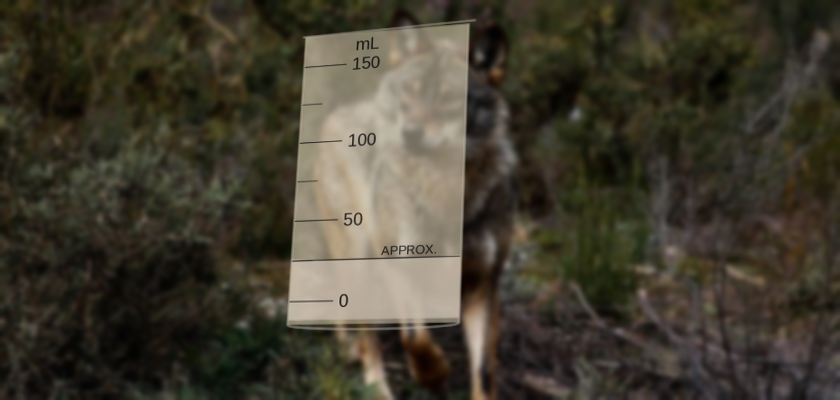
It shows 25 mL
